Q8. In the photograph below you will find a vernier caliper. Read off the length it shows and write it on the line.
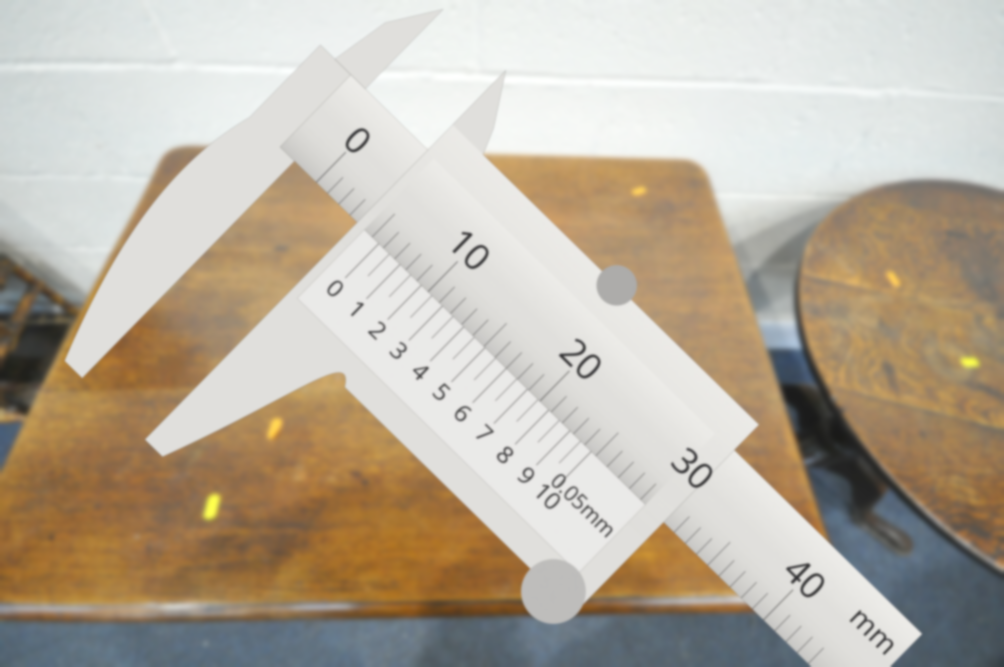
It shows 5.6 mm
